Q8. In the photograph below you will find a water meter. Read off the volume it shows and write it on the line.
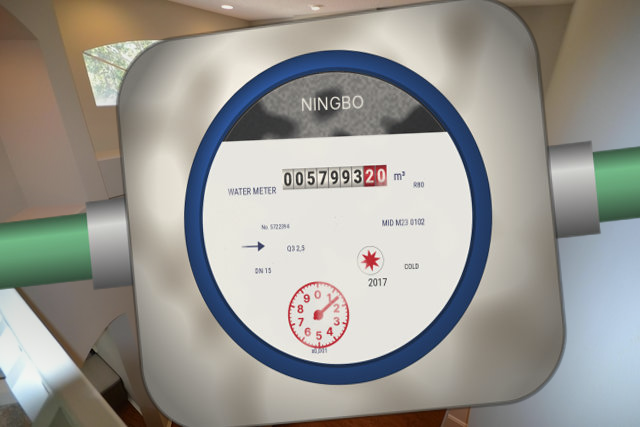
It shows 57993.201 m³
